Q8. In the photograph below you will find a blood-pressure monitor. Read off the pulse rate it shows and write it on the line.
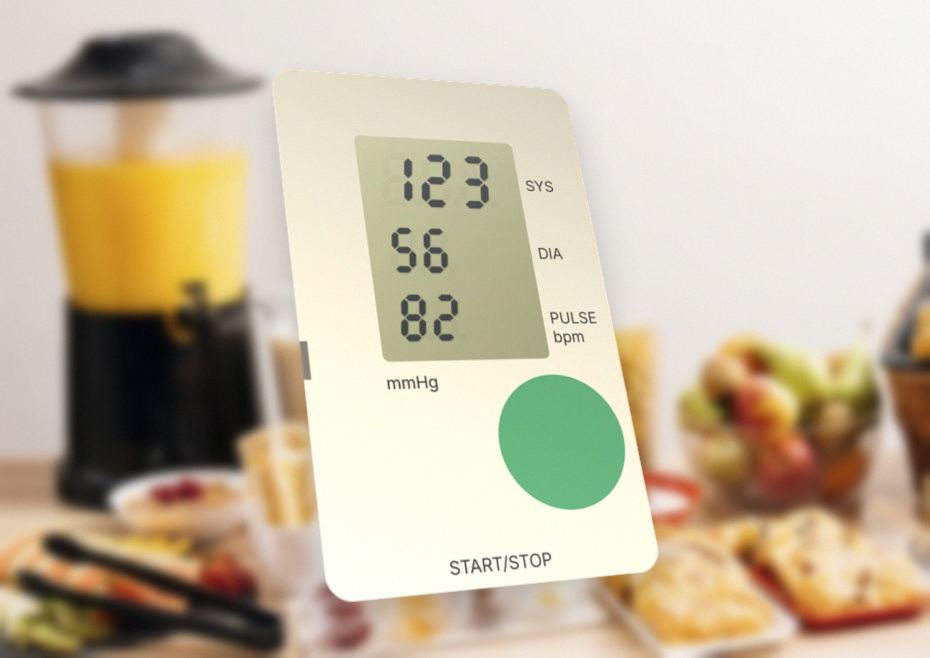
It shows 82 bpm
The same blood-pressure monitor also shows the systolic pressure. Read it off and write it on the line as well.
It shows 123 mmHg
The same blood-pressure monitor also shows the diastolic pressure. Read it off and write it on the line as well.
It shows 56 mmHg
